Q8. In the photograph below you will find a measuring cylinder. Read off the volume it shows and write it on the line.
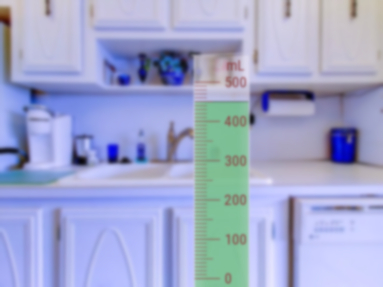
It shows 450 mL
